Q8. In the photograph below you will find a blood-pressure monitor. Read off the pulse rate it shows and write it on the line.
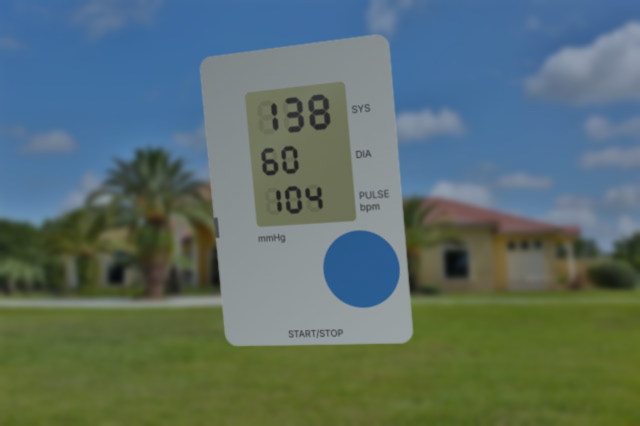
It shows 104 bpm
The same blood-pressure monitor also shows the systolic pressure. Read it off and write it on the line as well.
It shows 138 mmHg
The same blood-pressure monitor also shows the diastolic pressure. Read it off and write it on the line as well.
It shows 60 mmHg
